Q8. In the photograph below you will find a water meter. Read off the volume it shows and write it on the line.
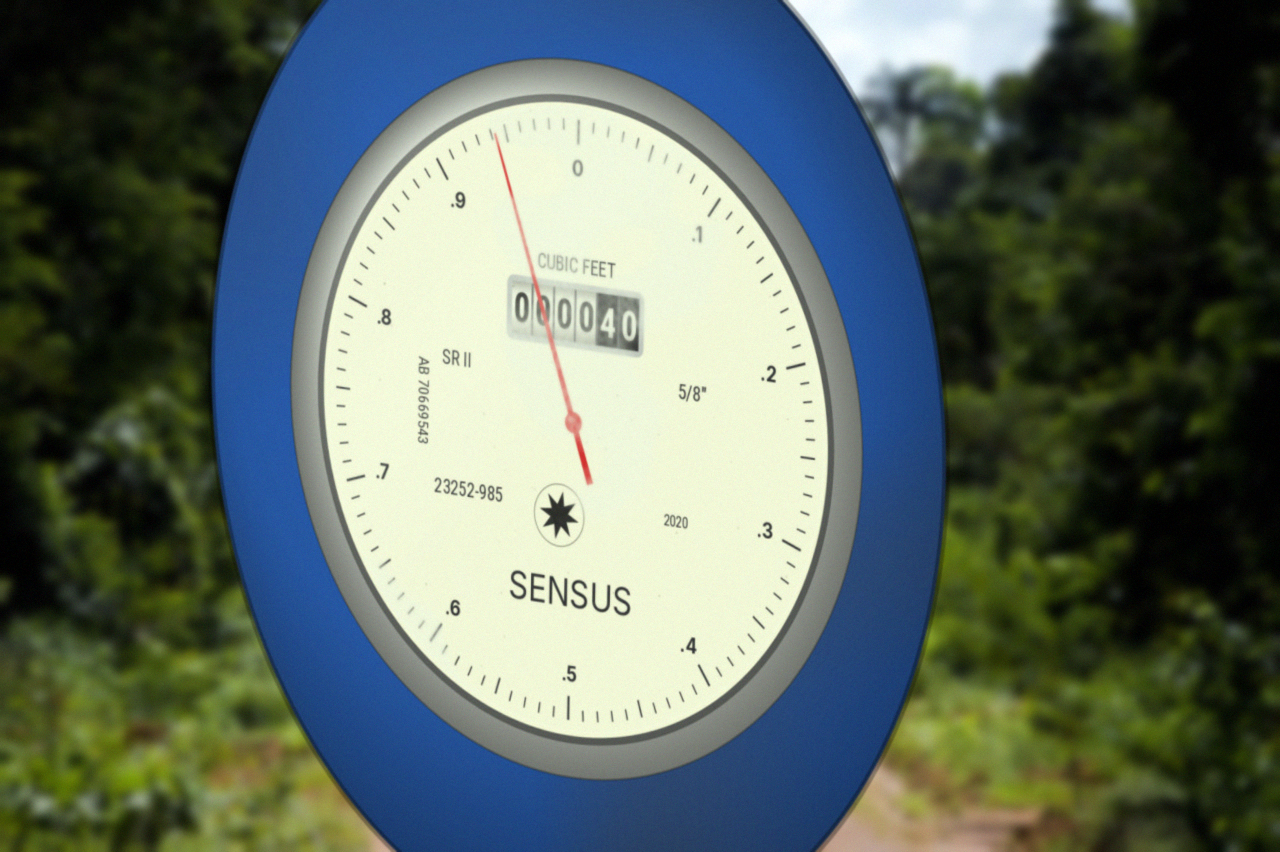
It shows 39.94 ft³
